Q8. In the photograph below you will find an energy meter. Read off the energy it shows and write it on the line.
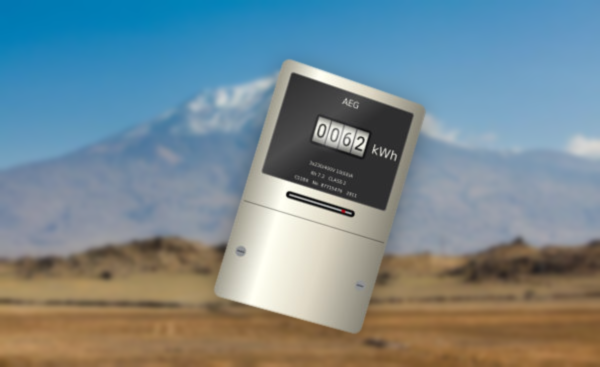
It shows 62 kWh
